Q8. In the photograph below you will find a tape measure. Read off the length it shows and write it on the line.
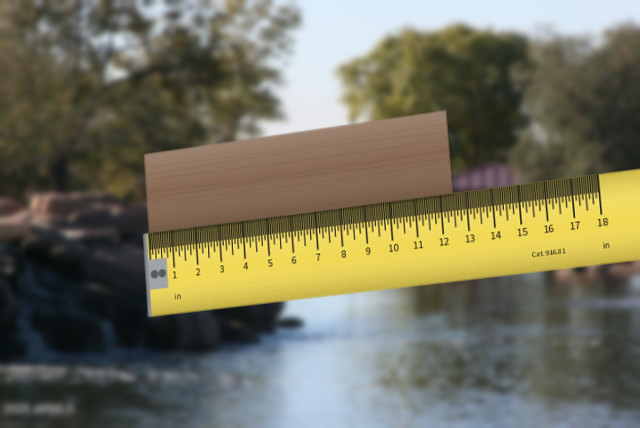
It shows 12.5 in
